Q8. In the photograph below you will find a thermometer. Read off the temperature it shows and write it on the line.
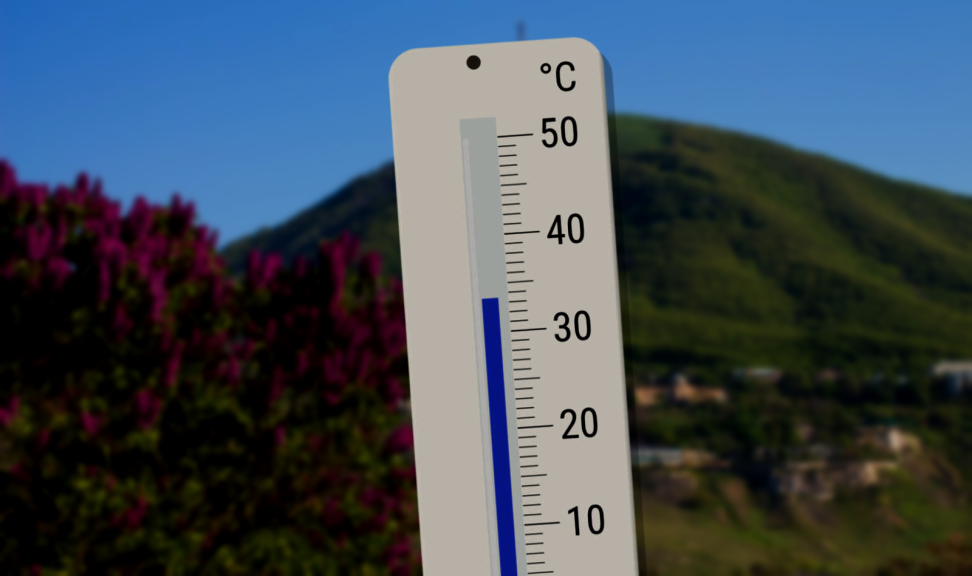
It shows 33.5 °C
